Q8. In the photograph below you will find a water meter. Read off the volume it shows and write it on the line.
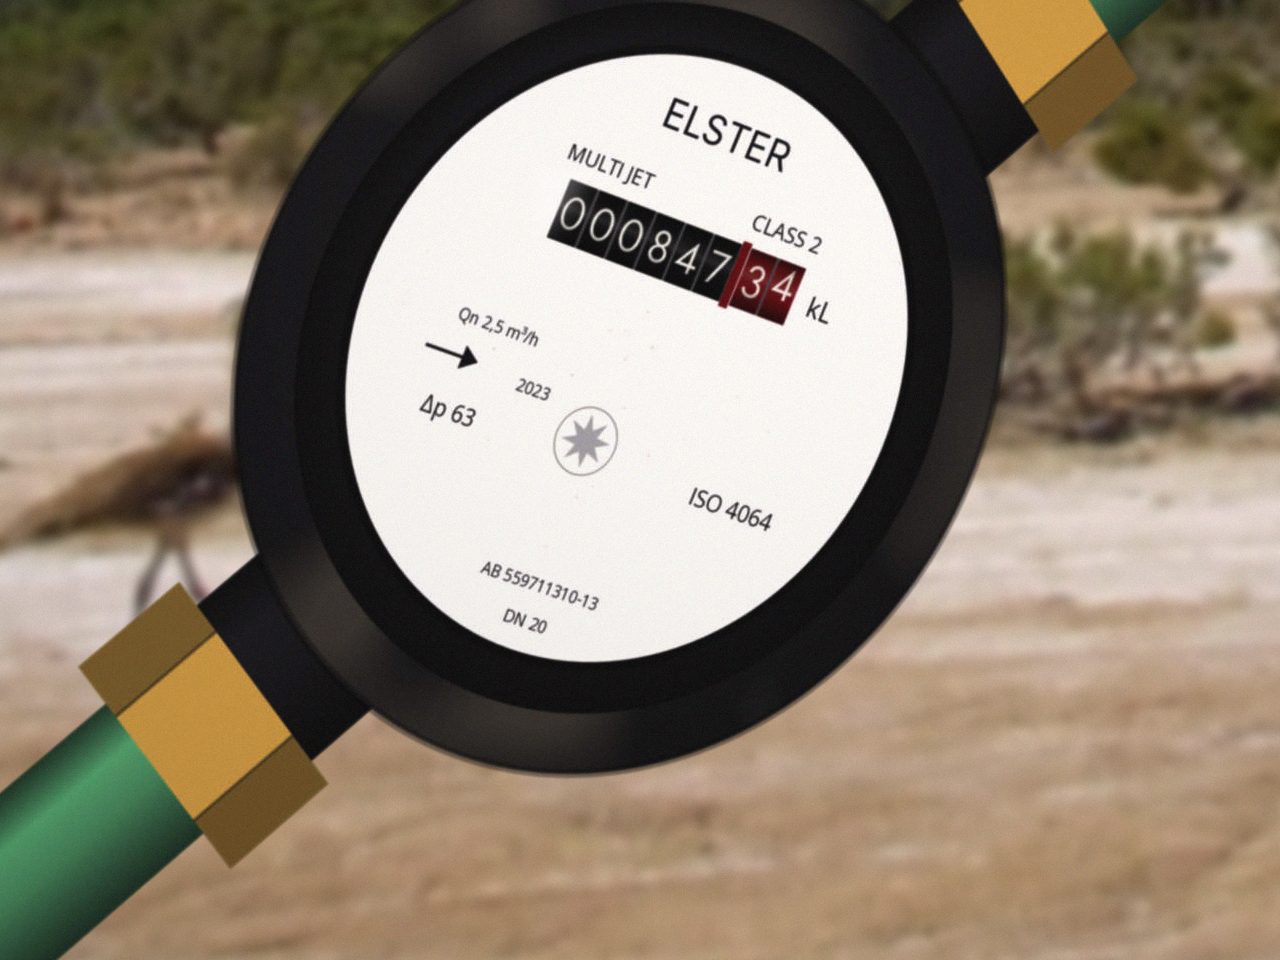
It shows 847.34 kL
